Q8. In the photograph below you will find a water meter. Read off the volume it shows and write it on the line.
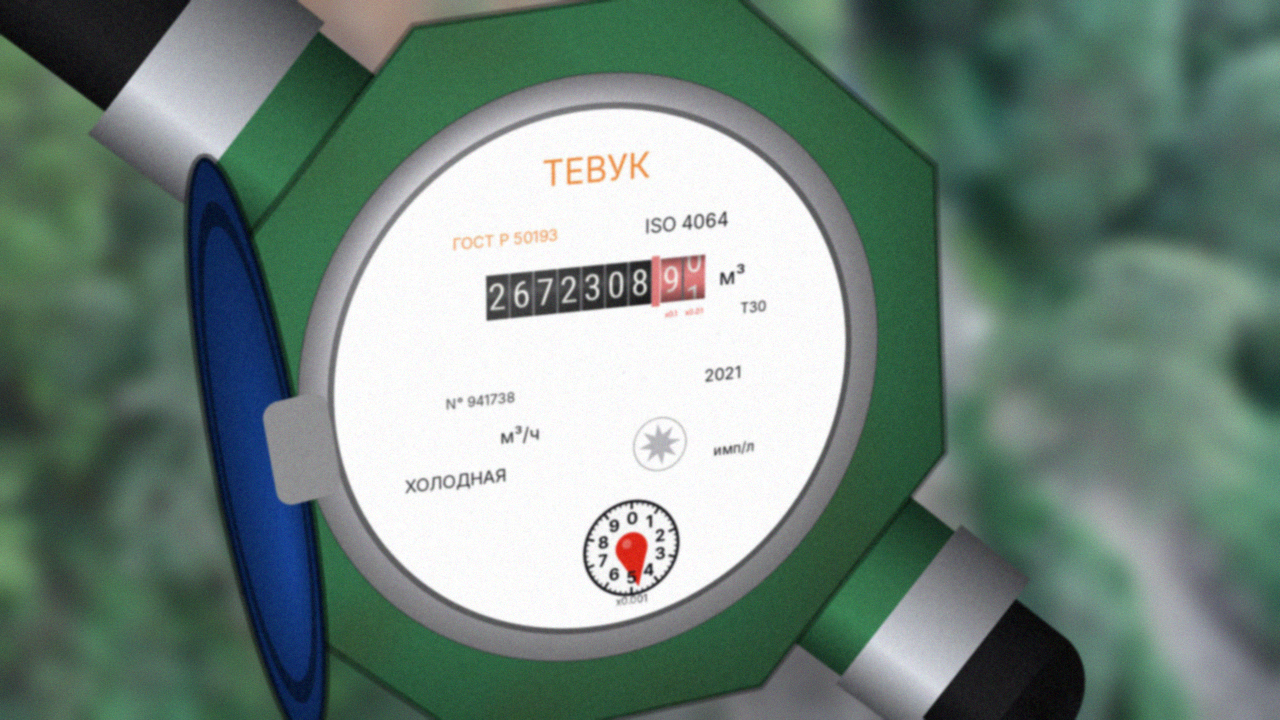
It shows 2672308.904 m³
